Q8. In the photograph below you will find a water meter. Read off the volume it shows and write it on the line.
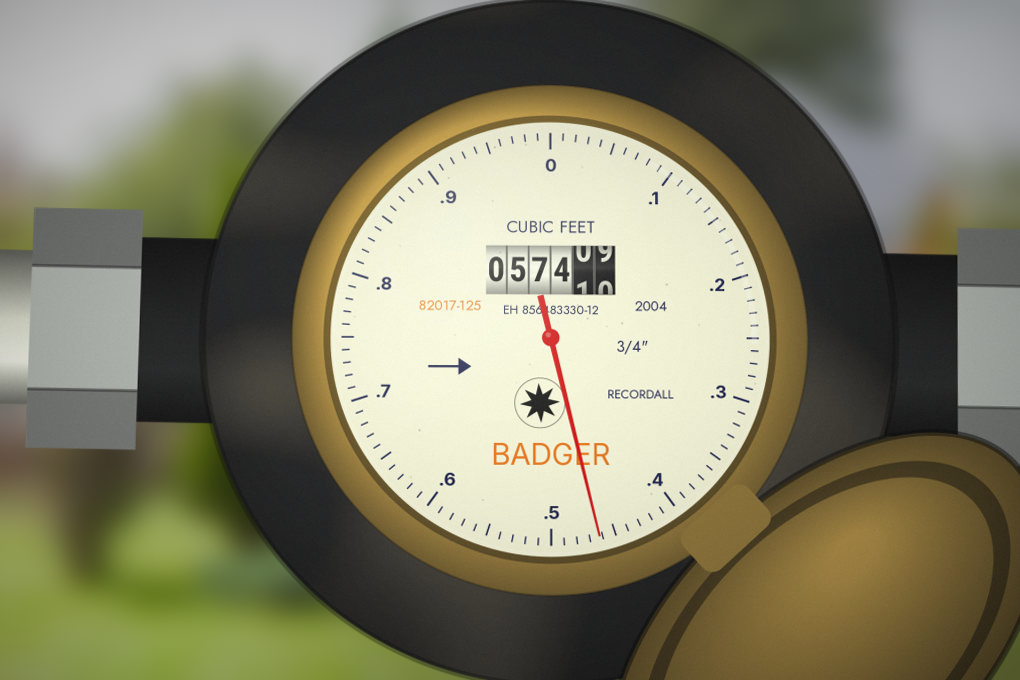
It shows 57409.46 ft³
